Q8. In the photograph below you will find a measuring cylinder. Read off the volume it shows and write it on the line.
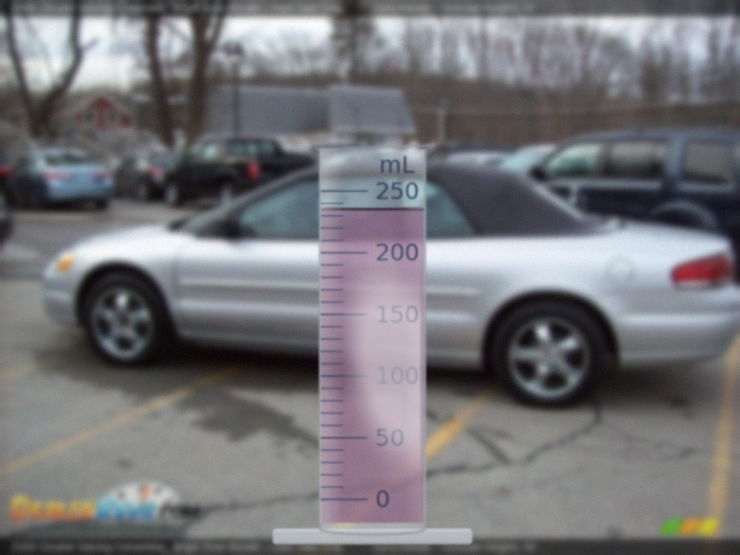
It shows 235 mL
